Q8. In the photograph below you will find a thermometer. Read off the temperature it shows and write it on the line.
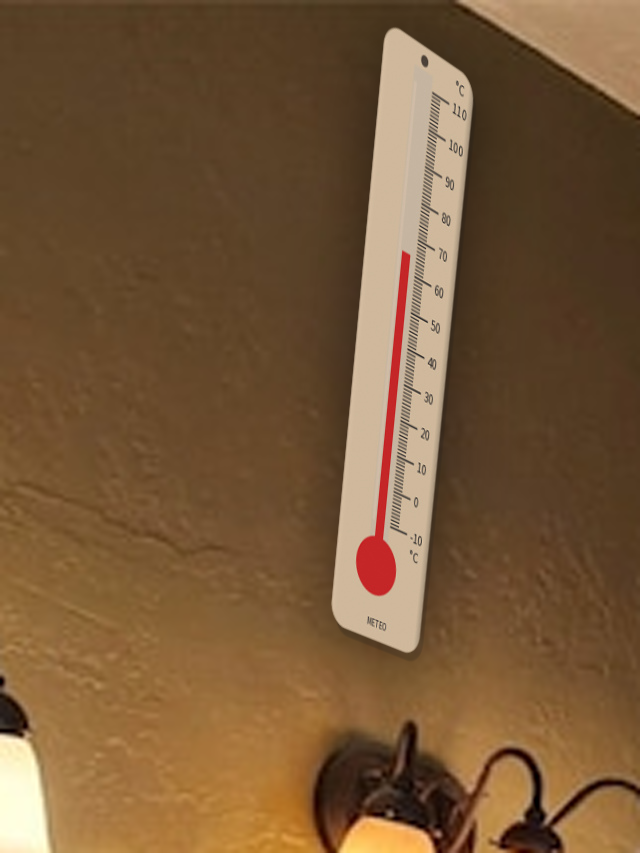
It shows 65 °C
